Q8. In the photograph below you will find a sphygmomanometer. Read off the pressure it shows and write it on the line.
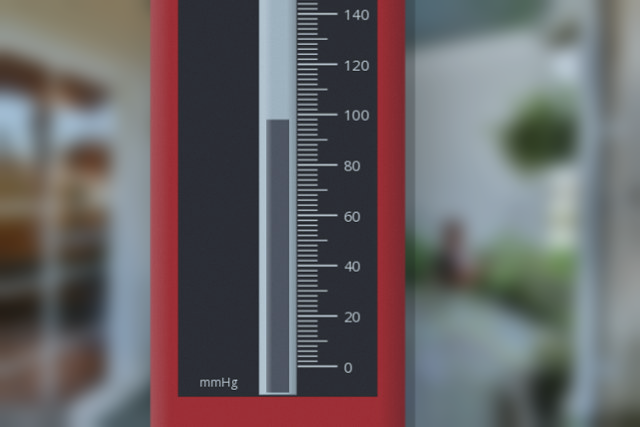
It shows 98 mmHg
